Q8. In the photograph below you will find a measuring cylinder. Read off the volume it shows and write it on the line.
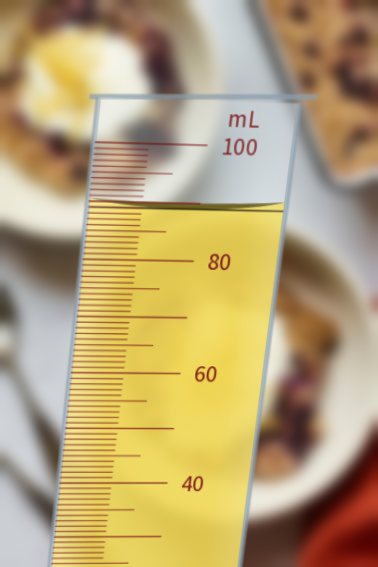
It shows 89 mL
